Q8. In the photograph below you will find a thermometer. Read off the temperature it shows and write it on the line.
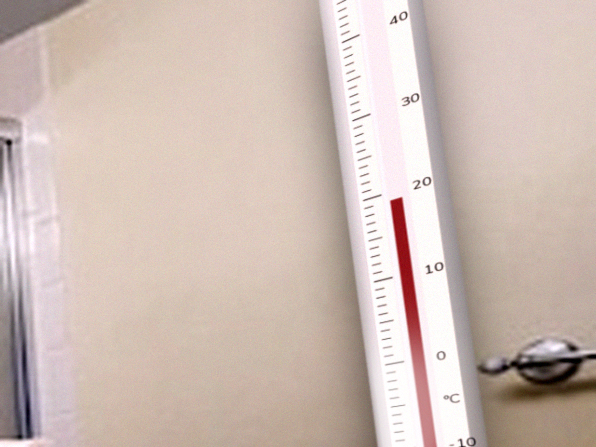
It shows 19 °C
